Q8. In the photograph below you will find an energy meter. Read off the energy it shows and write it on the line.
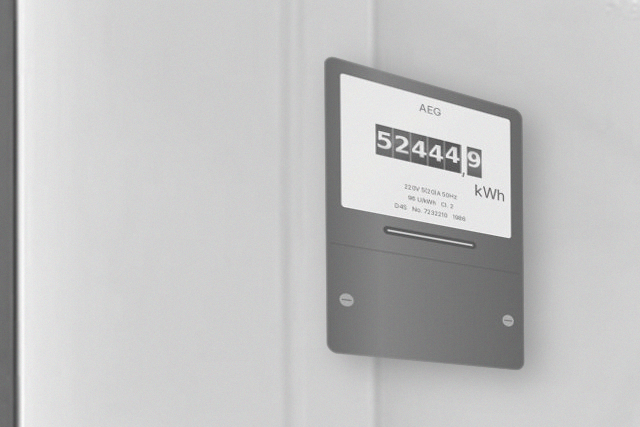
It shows 52444.9 kWh
